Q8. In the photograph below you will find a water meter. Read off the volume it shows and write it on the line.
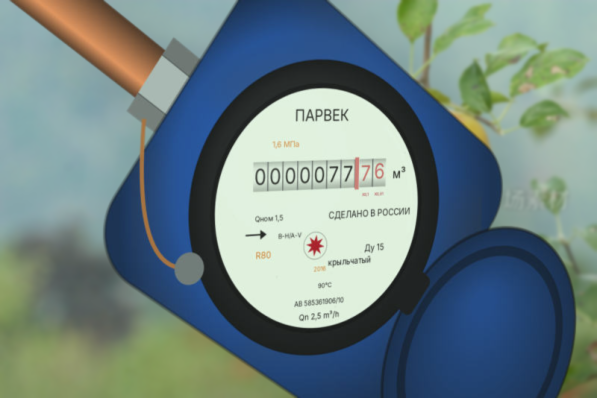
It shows 77.76 m³
